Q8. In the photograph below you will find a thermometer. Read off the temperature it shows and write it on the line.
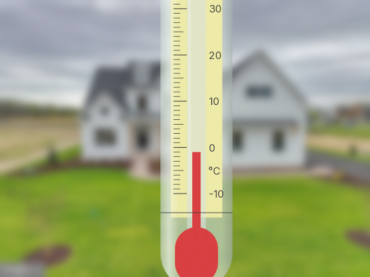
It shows -1 °C
